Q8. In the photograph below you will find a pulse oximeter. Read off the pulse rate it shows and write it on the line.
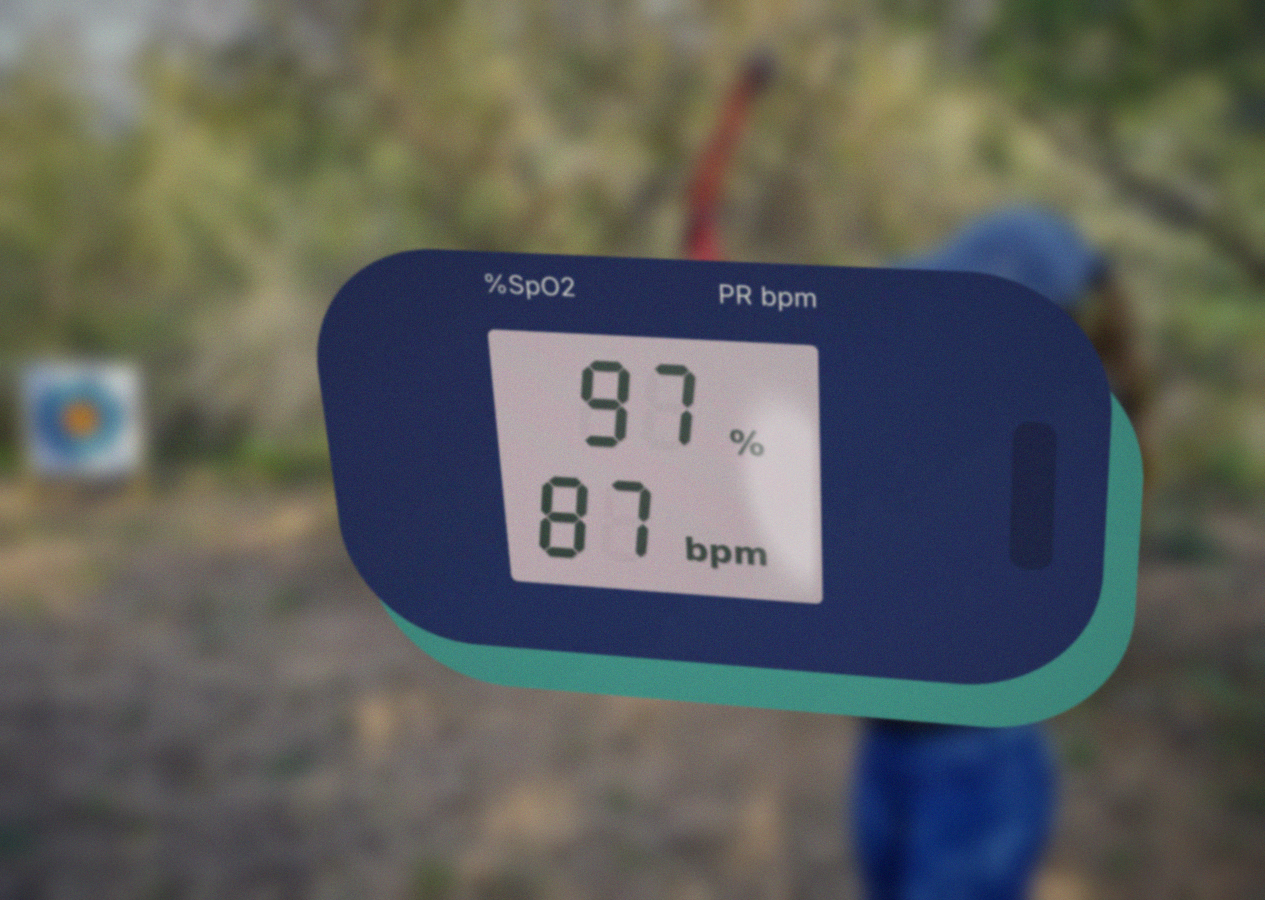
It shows 87 bpm
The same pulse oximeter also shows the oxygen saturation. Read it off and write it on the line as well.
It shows 97 %
